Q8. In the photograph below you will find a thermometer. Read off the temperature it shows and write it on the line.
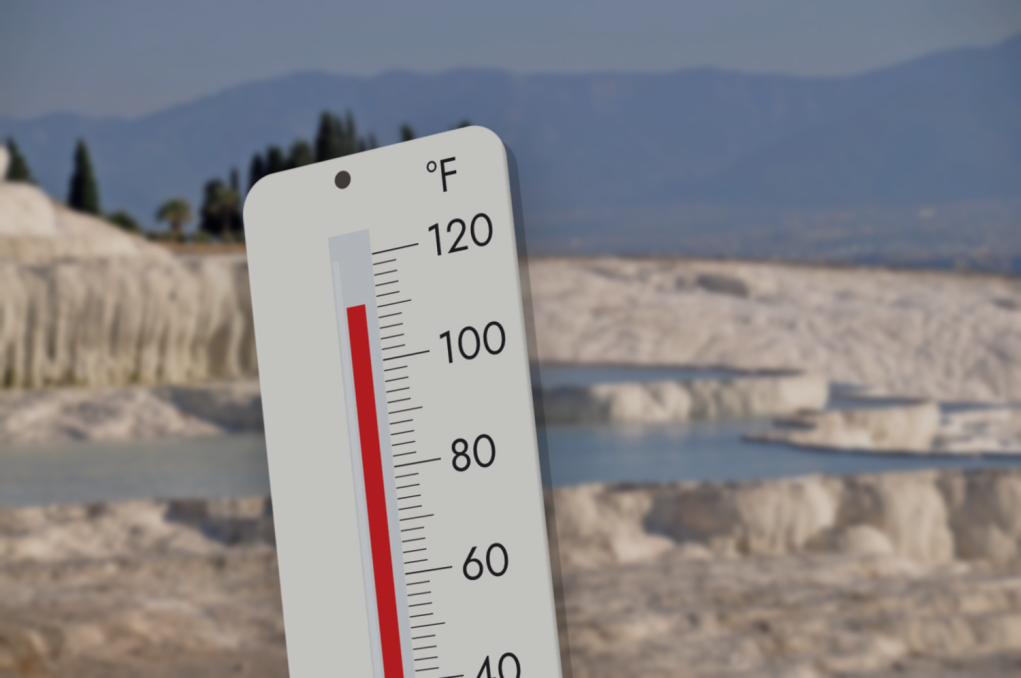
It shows 111 °F
